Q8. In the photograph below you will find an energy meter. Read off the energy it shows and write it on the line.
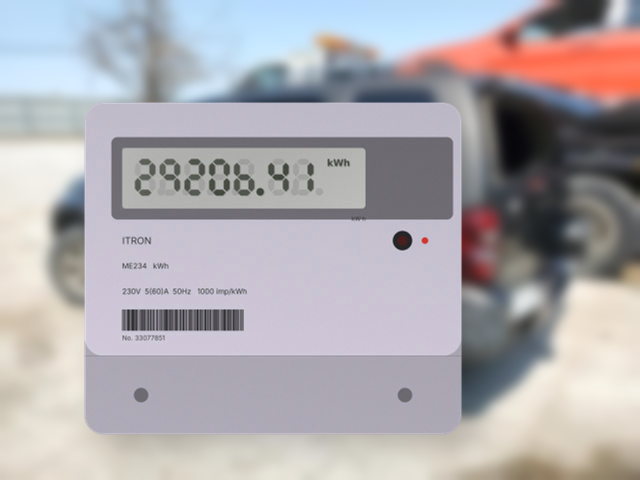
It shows 29206.41 kWh
